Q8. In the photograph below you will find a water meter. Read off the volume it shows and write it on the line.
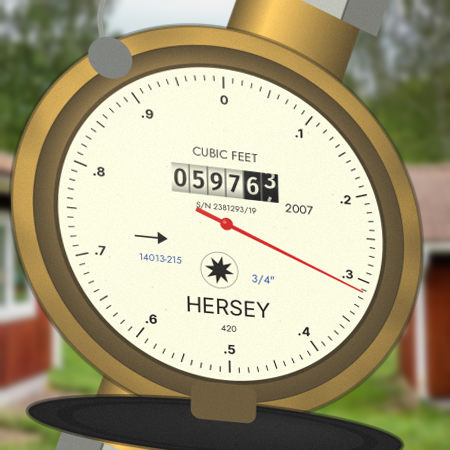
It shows 59763.31 ft³
